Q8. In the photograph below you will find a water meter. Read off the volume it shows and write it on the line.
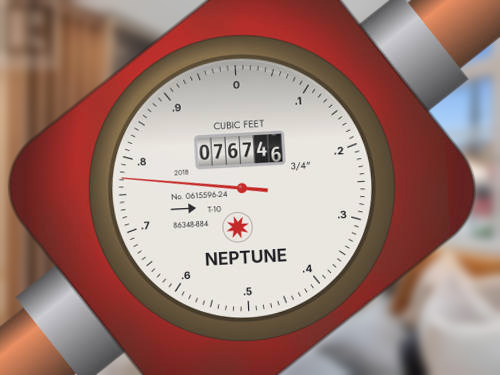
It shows 76745.77 ft³
